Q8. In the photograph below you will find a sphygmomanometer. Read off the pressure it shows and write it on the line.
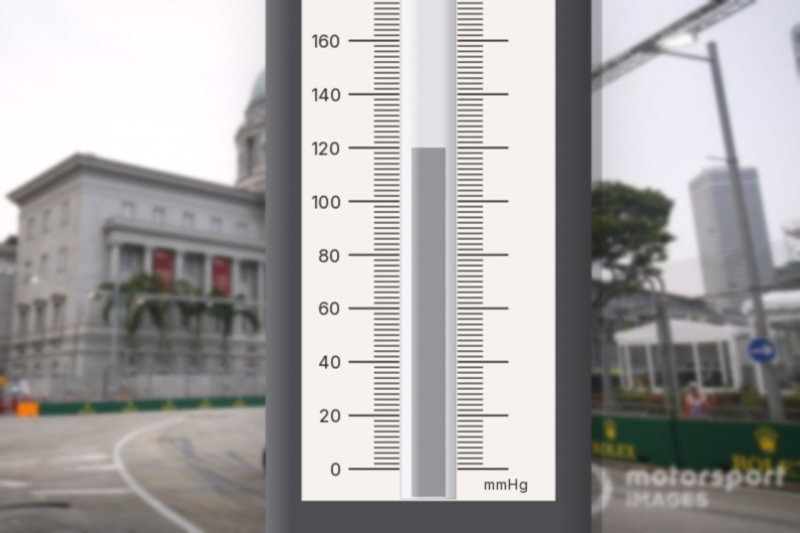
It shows 120 mmHg
